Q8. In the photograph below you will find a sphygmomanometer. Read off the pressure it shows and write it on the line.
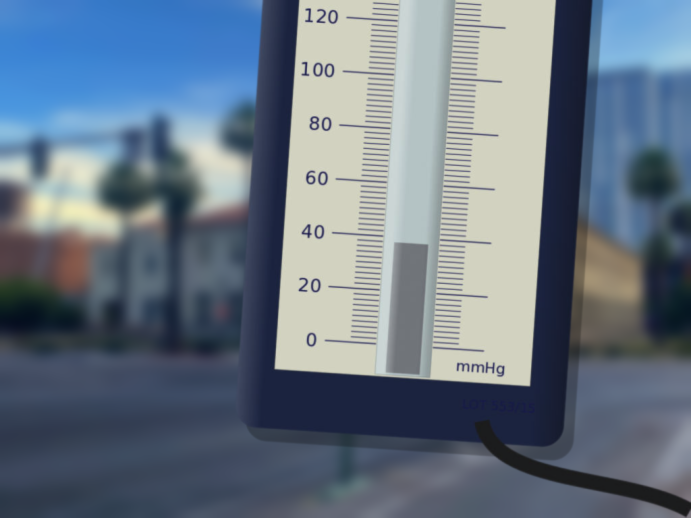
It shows 38 mmHg
